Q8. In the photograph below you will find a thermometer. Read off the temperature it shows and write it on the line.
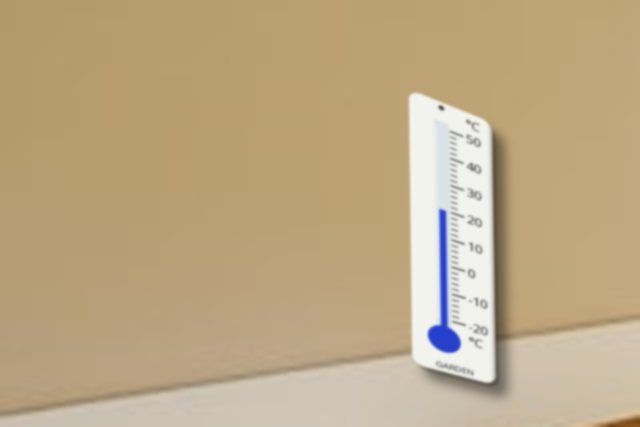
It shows 20 °C
